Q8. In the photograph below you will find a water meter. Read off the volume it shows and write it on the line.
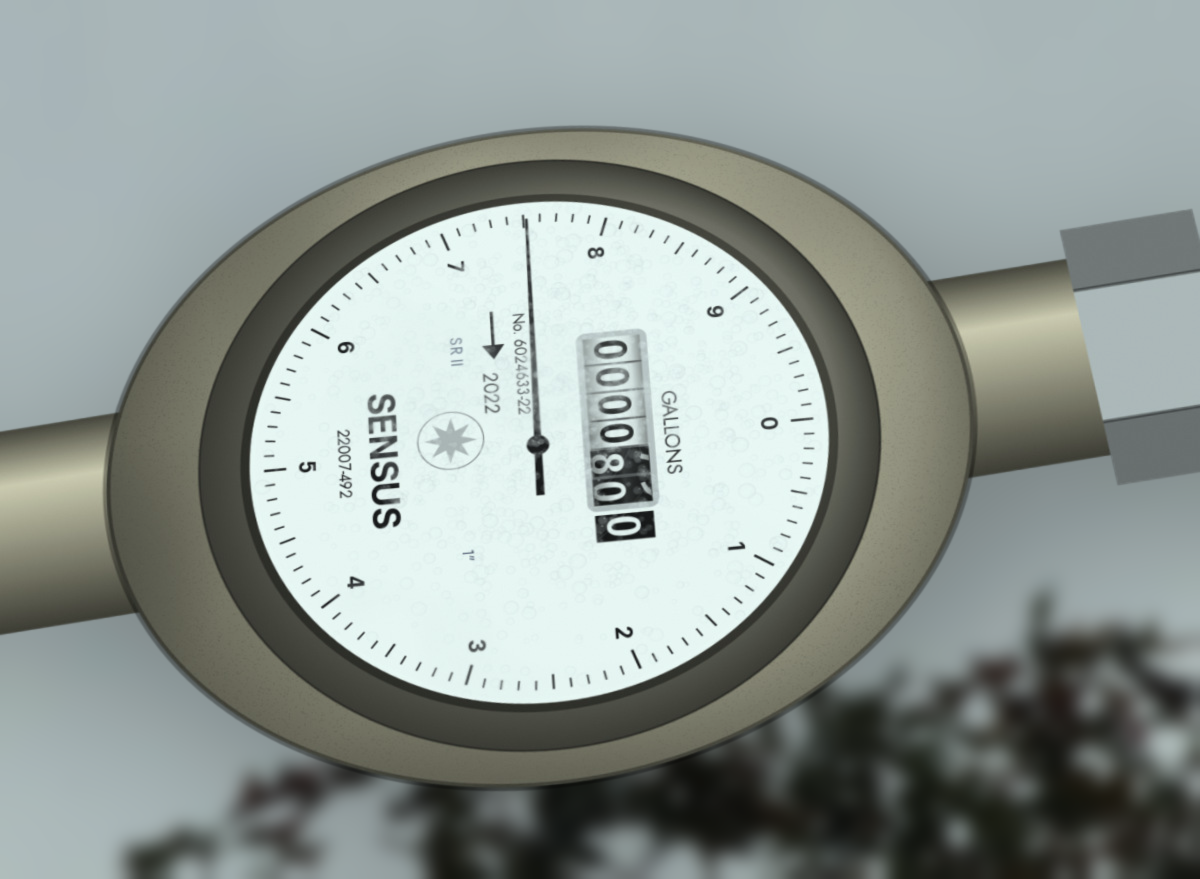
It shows 797.5 gal
